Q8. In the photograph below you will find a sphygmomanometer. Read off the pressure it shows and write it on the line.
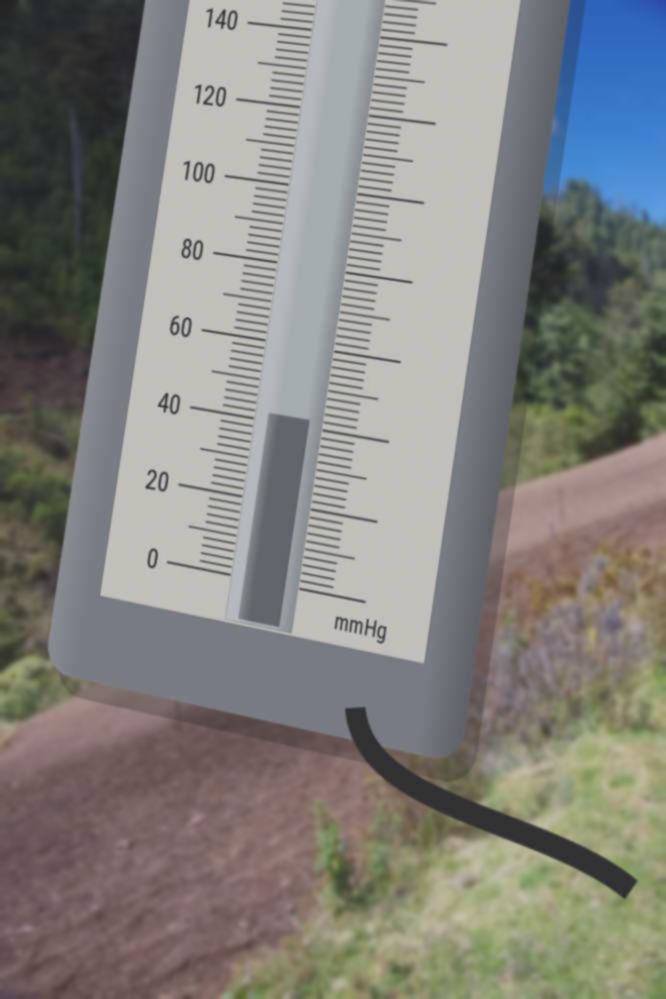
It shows 42 mmHg
